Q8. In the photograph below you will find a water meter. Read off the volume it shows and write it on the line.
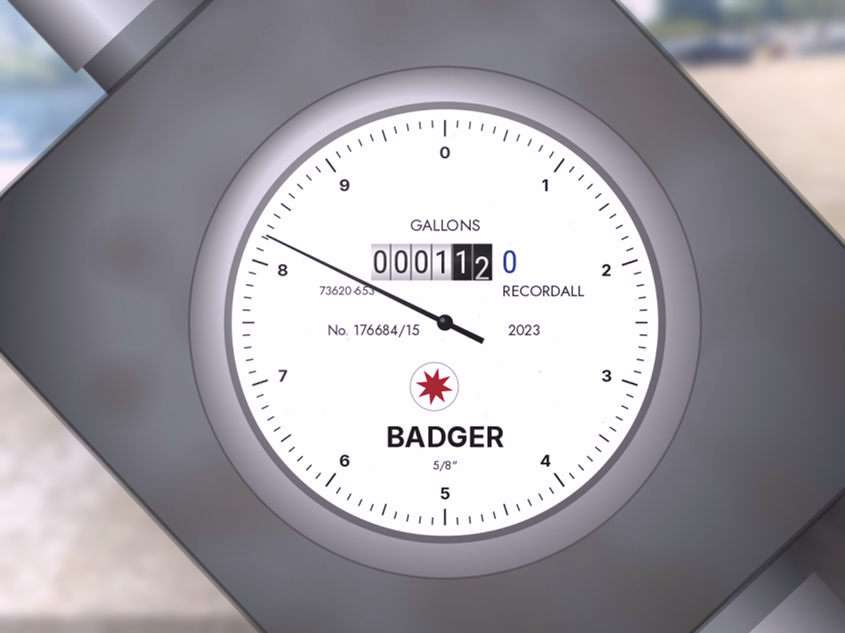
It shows 1118.2 gal
